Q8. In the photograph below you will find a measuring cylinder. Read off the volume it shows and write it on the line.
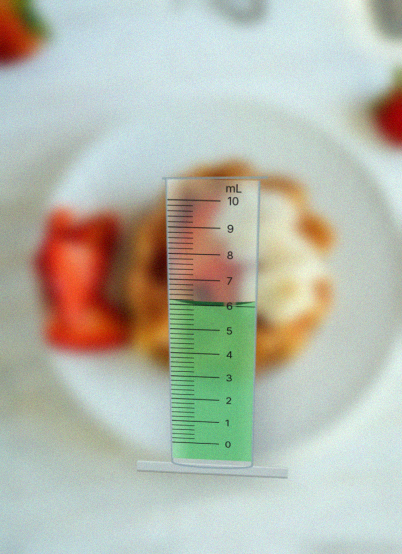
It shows 6 mL
